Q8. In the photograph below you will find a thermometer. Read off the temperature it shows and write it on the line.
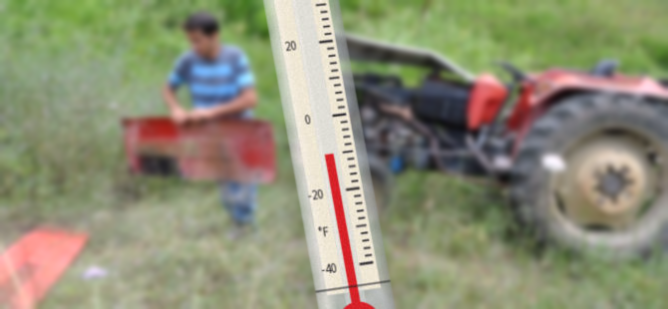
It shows -10 °F
